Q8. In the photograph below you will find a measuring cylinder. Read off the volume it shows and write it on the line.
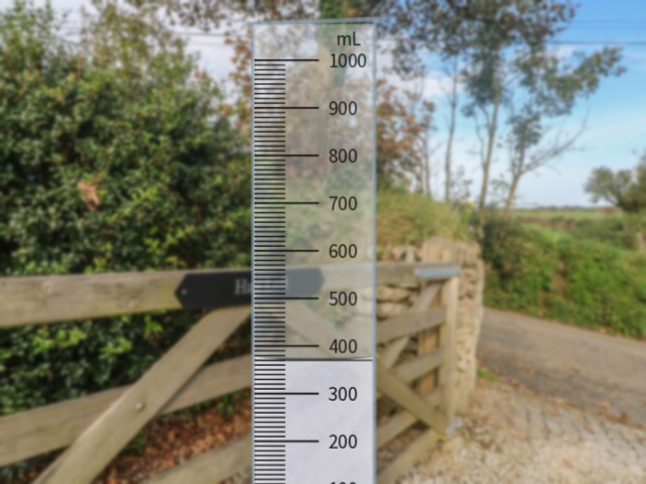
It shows 370 mL
